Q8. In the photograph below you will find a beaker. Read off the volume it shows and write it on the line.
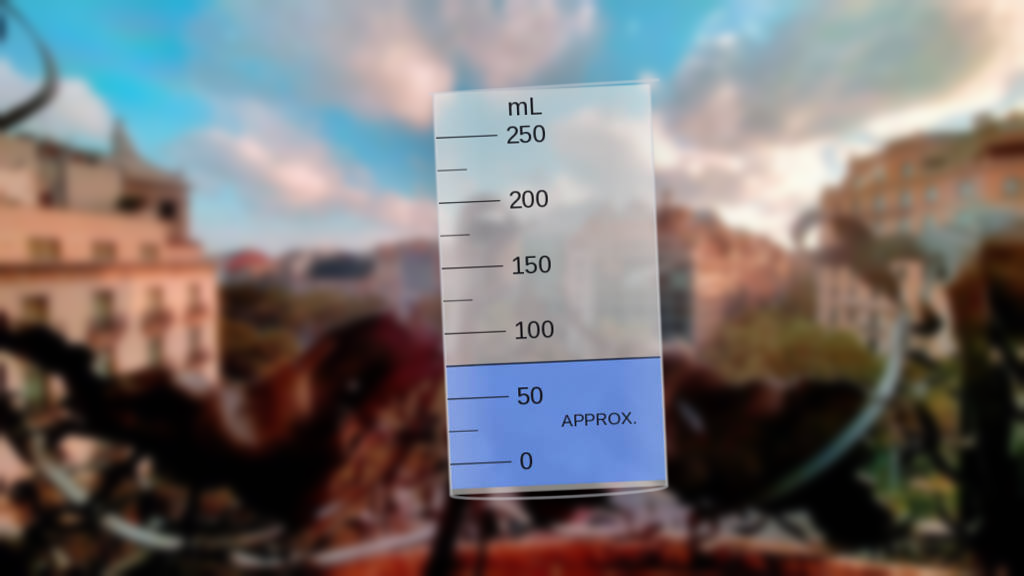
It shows 75 mL
